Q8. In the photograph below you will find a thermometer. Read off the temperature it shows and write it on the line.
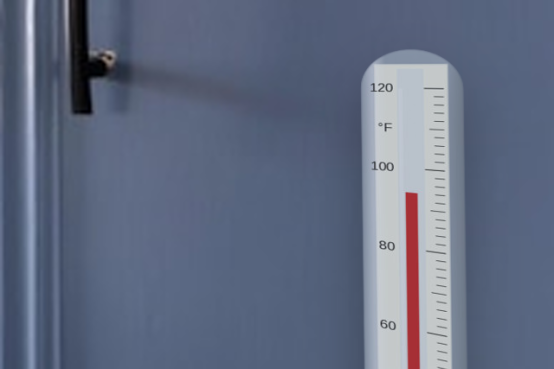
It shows 94 °F
